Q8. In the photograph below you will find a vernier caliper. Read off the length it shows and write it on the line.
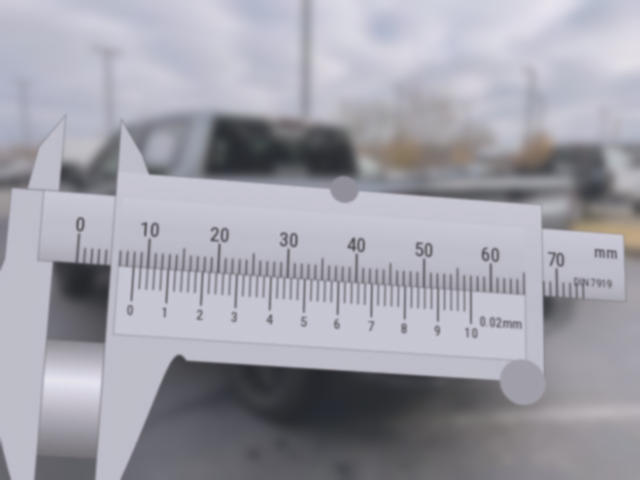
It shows 8.0 mm
